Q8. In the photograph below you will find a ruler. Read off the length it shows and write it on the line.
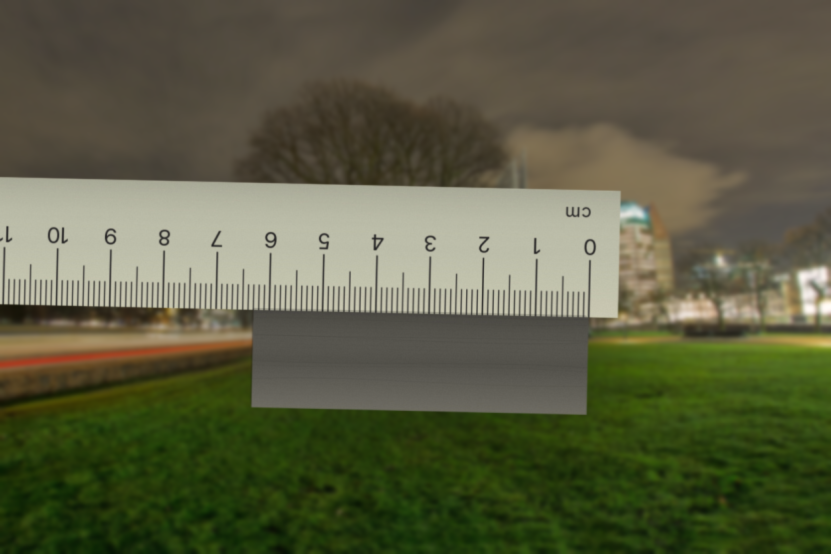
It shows 6.3 cm
